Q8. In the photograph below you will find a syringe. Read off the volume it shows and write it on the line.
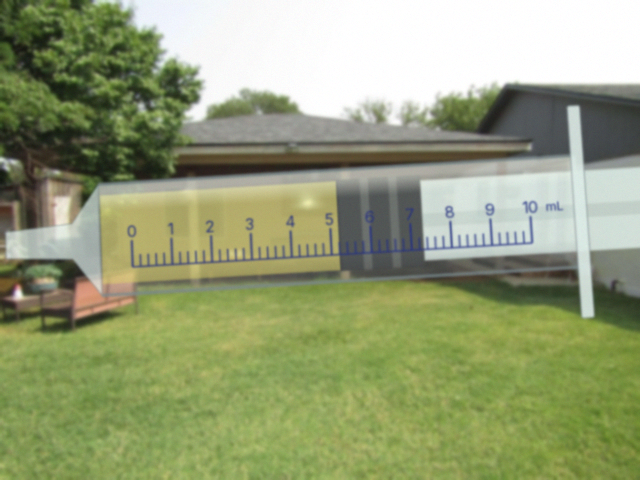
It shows 5.2 mL
